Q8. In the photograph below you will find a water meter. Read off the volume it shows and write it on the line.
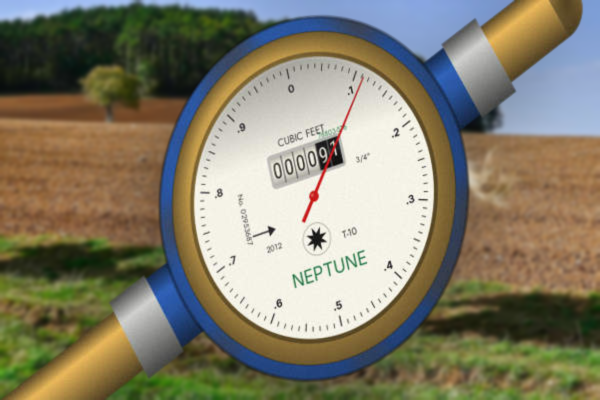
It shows 91.11 ft³
